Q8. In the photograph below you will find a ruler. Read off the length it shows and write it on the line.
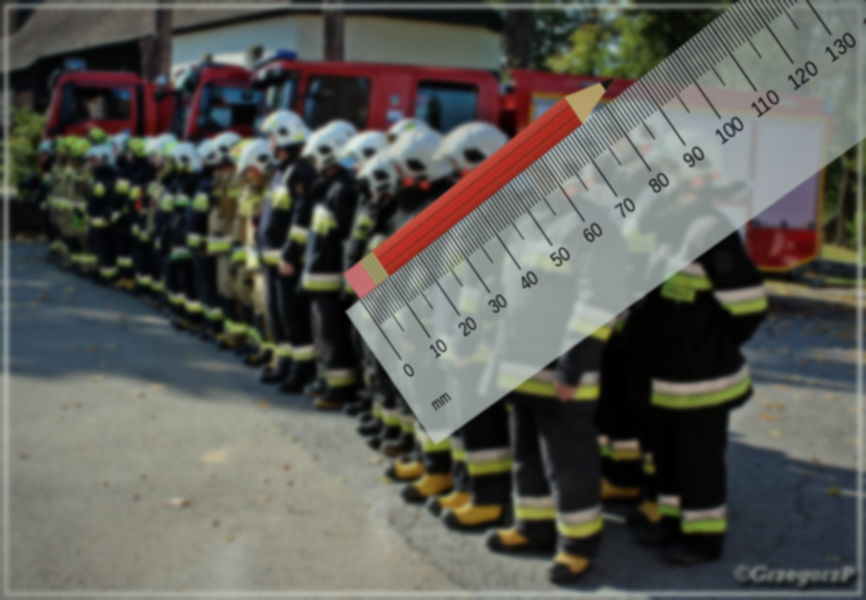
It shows 85 mm
